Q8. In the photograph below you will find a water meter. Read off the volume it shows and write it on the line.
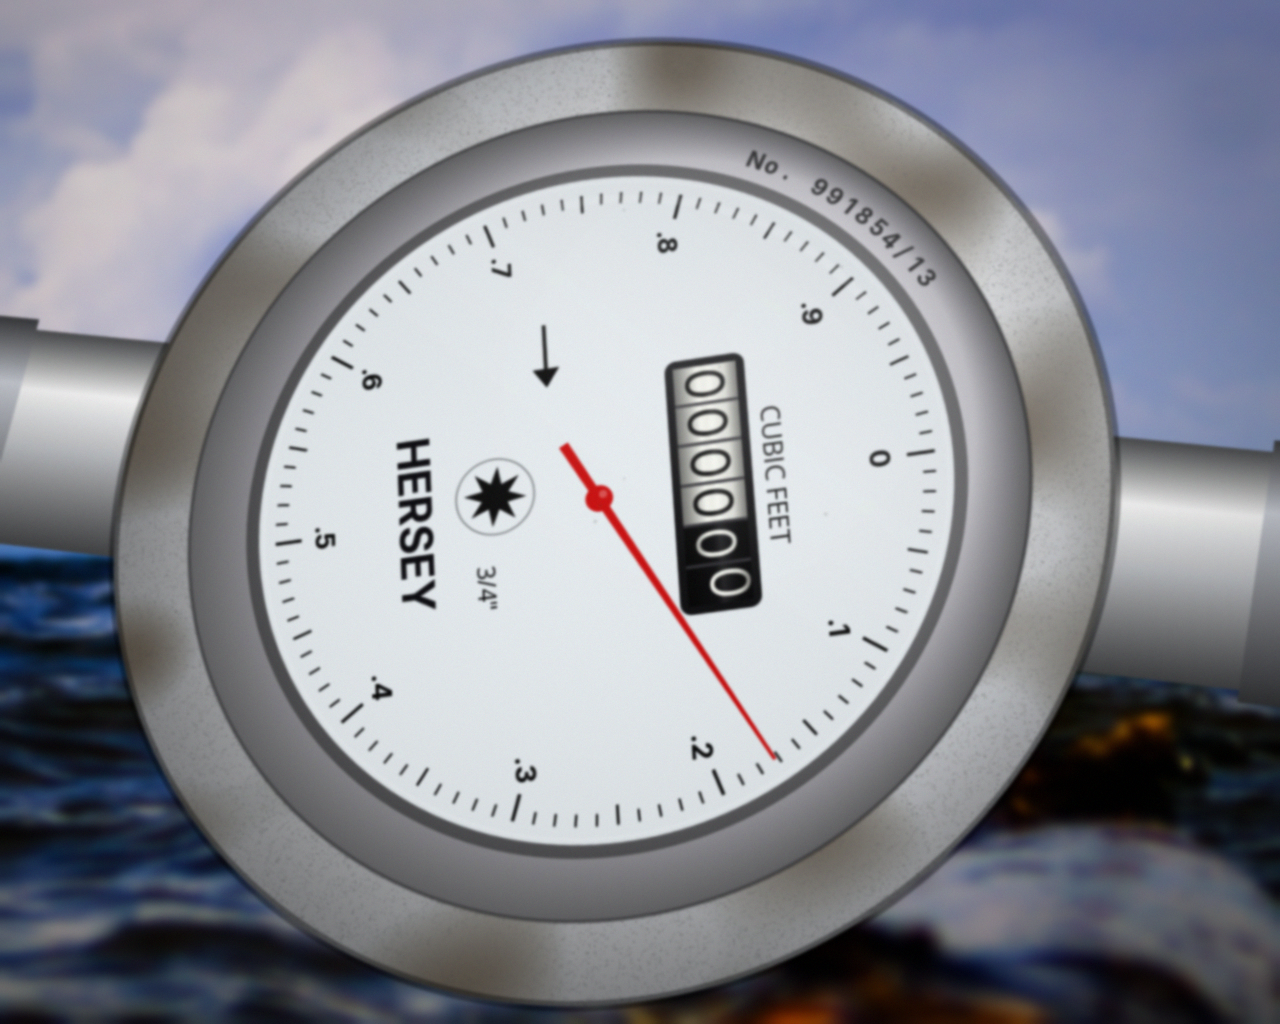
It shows 0.17 ft³
